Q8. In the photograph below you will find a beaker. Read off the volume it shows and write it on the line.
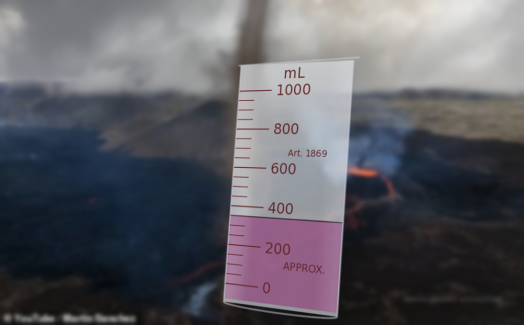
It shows 350 mL
